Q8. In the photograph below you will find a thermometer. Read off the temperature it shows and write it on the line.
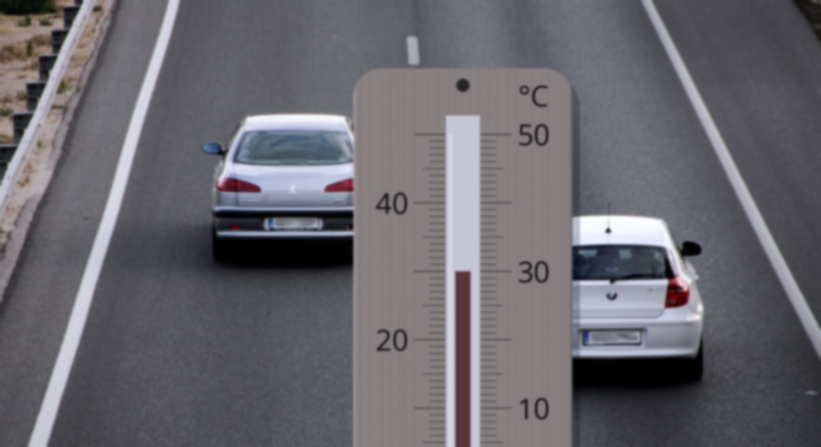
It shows 30 °C
